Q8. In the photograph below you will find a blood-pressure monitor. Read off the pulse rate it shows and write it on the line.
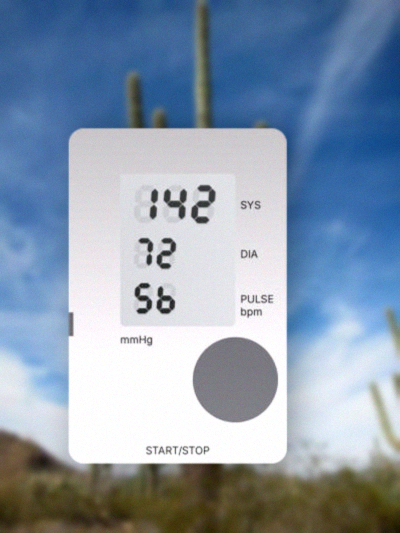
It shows 56 bpm
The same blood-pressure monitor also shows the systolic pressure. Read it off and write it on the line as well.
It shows 142 mmHg
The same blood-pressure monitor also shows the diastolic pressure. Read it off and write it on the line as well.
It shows 72 mmHg
